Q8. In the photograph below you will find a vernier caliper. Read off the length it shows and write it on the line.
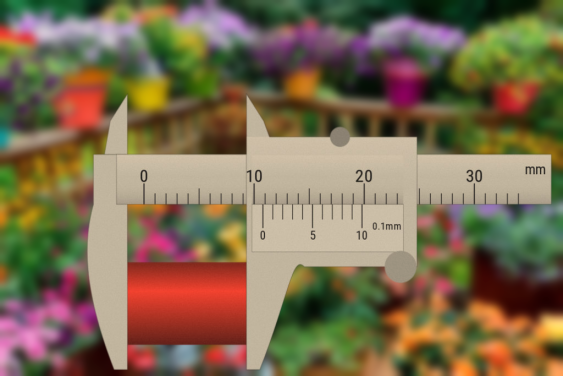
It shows 10.8 mm
